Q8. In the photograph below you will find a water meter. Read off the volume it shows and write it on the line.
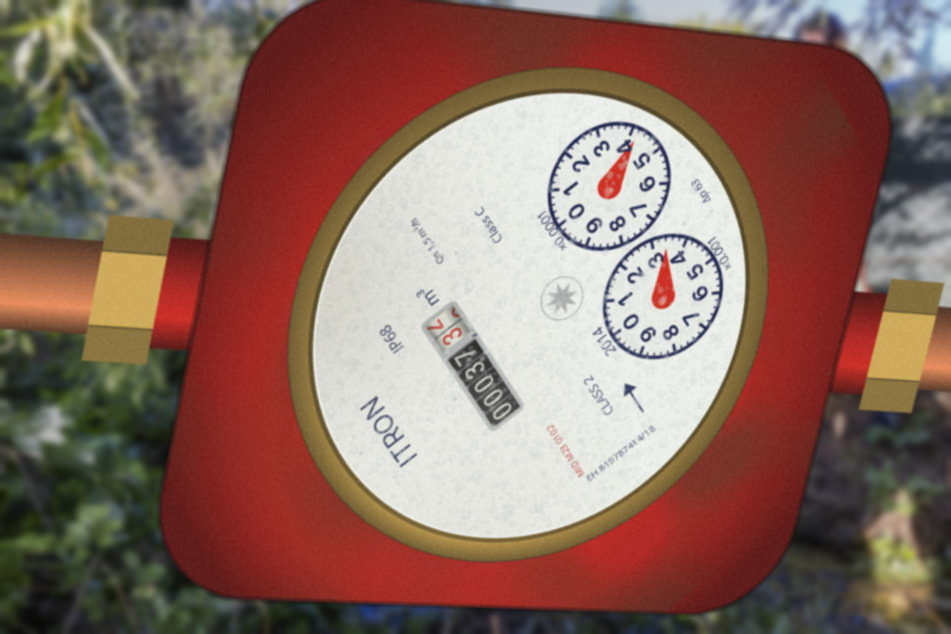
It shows 37.3234 m³
